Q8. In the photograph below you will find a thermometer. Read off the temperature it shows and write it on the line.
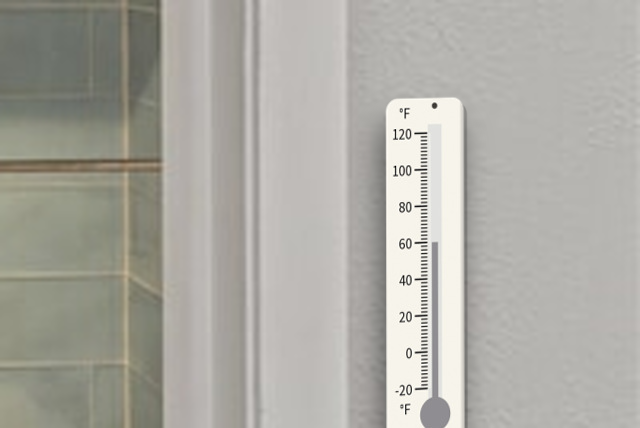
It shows 60 °F
